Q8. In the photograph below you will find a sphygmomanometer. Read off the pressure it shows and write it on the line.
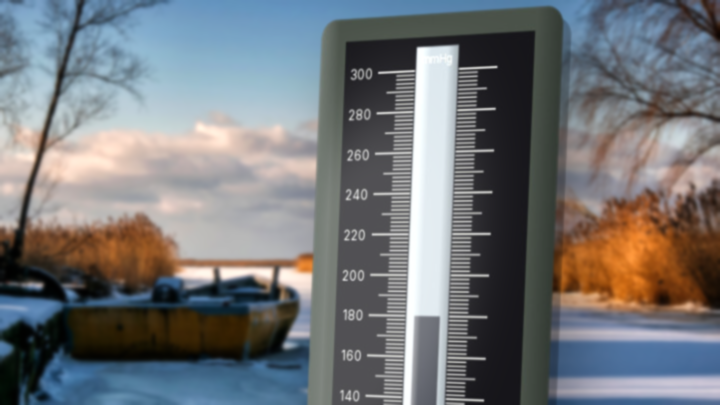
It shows 180 mmHg
